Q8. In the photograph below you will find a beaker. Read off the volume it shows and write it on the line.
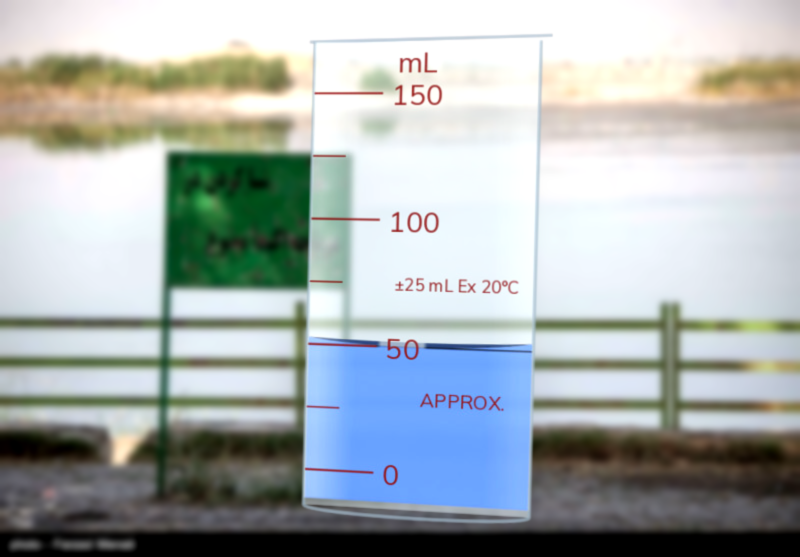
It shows 50 mL
